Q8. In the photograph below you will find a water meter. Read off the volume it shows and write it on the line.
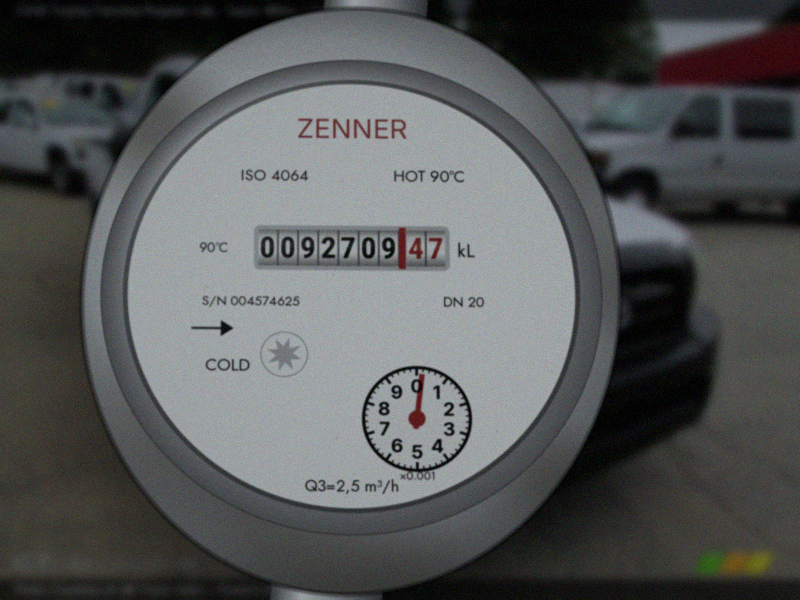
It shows 92709.470 kL
